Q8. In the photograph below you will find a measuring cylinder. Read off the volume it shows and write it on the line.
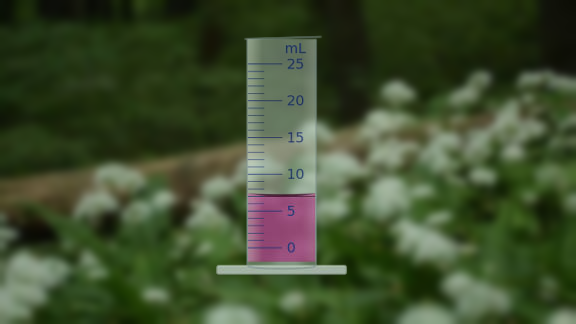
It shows 7 mL
